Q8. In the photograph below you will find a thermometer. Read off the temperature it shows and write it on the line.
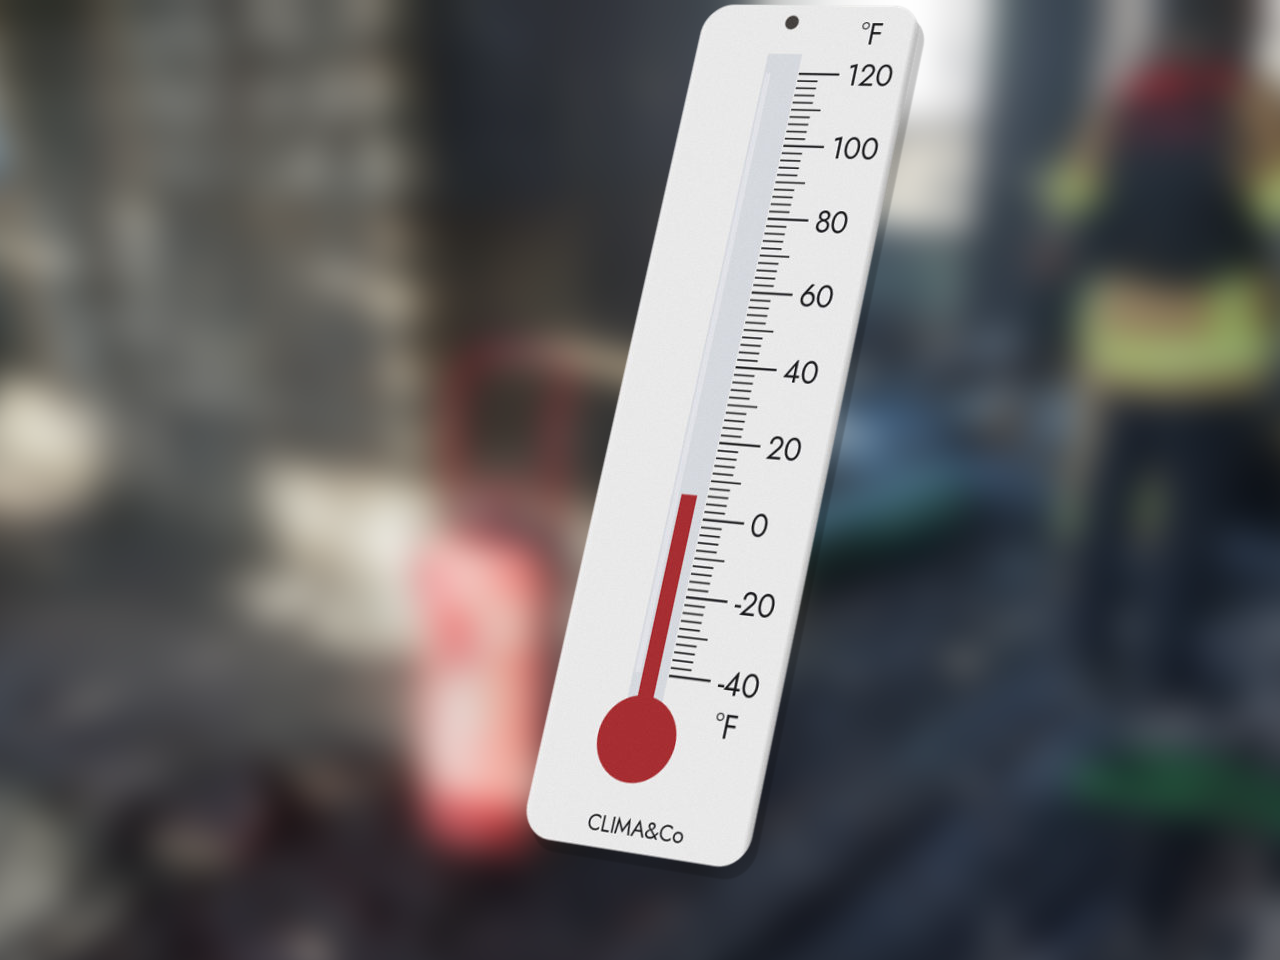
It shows 6 °F
